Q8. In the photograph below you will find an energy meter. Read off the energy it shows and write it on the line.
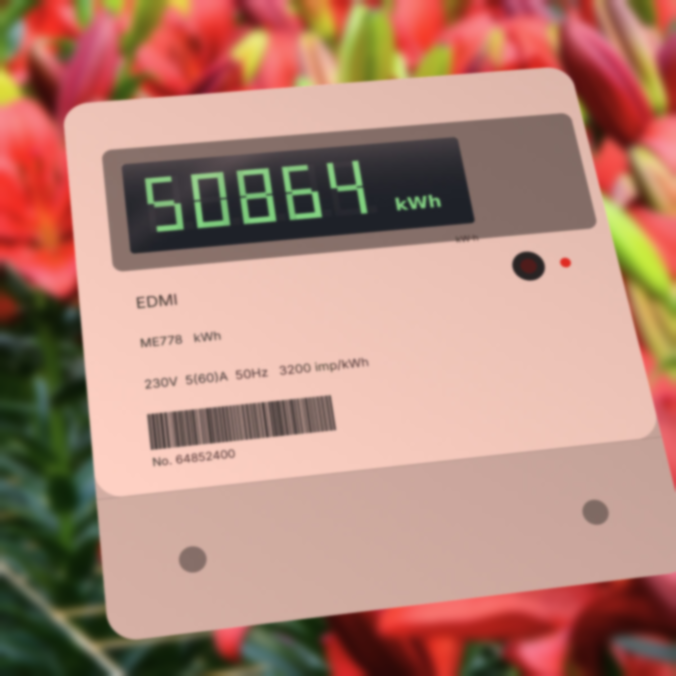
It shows 50864 kWh
